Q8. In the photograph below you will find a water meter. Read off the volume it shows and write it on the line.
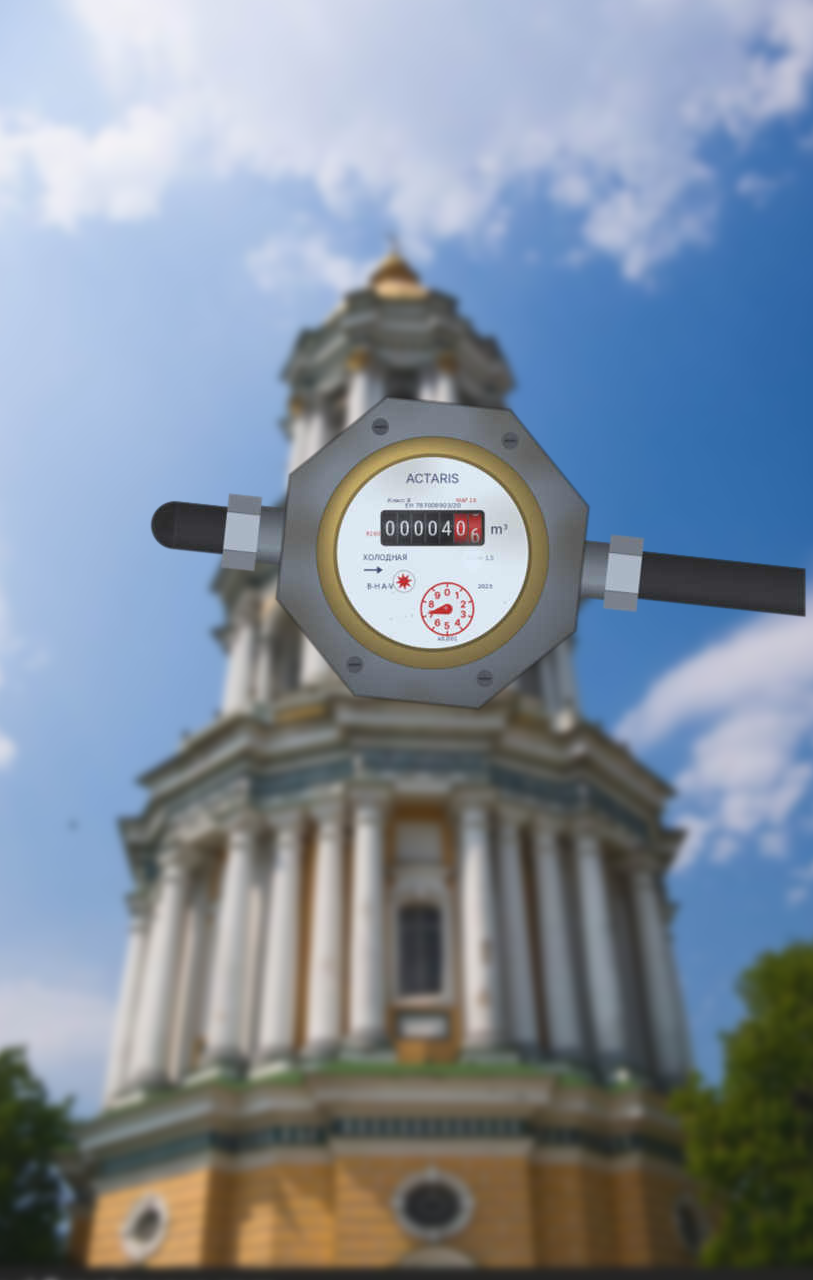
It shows 4.057 m³
